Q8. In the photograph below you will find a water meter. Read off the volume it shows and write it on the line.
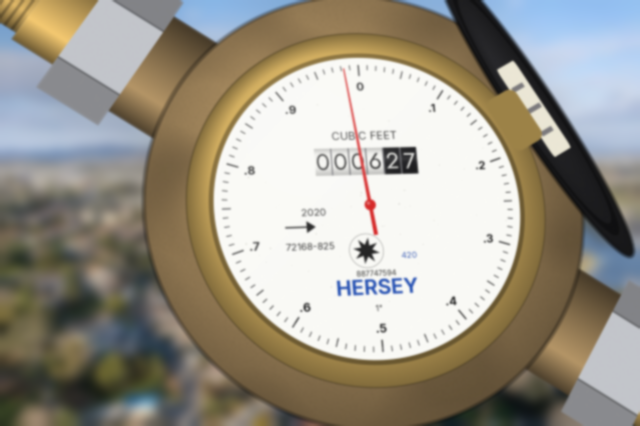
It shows 626.98 ft³
